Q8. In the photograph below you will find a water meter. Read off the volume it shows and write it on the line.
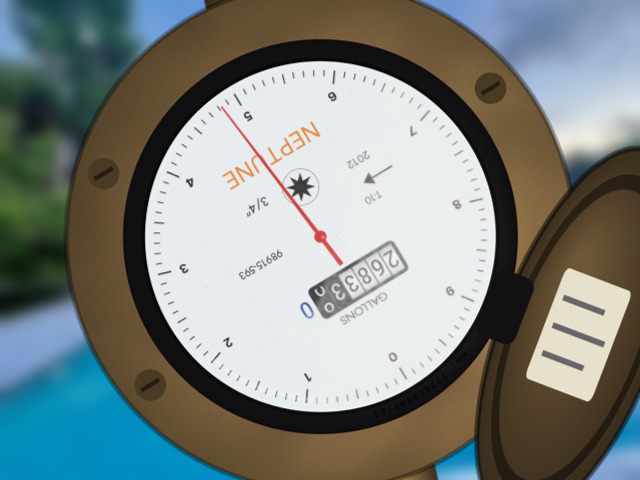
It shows 2683384.8 gal
